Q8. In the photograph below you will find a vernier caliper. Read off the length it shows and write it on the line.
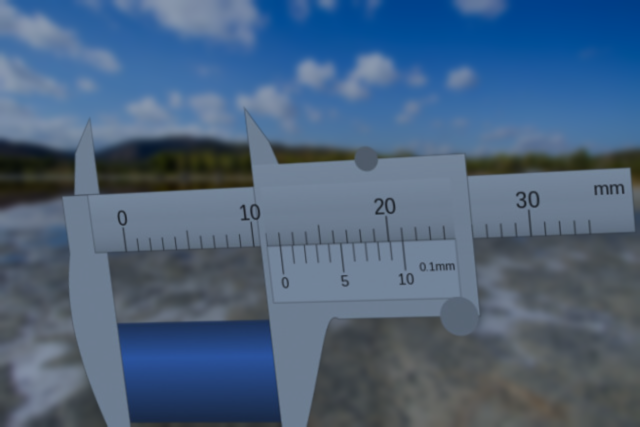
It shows 12.0 mm
